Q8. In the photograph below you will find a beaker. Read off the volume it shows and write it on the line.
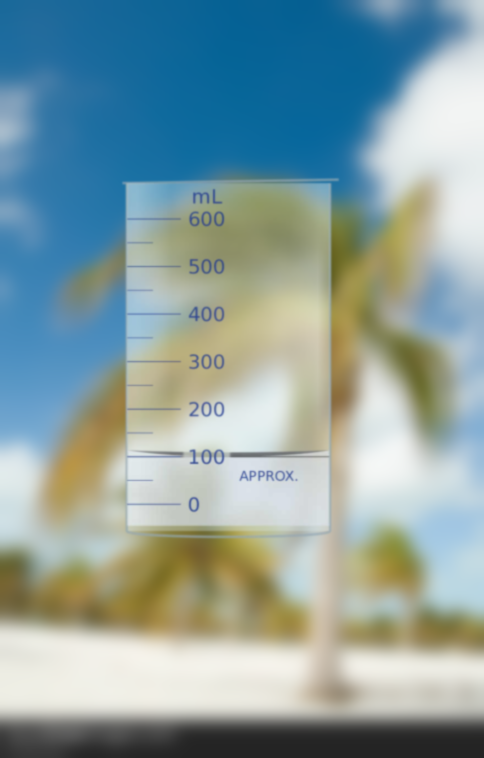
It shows 100 mL
